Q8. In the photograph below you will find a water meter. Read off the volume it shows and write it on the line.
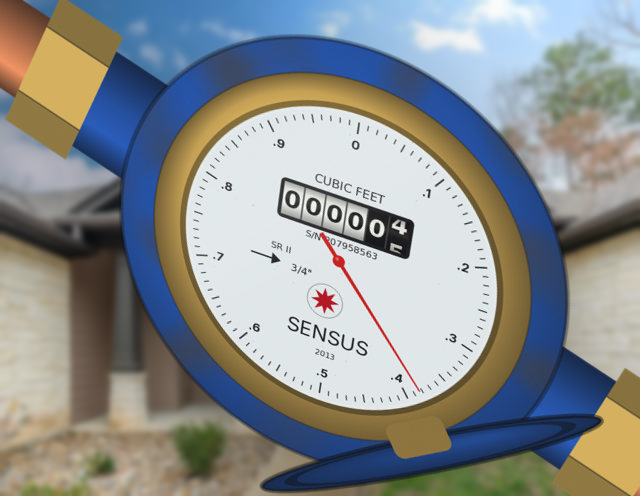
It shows 4.38 ft³
